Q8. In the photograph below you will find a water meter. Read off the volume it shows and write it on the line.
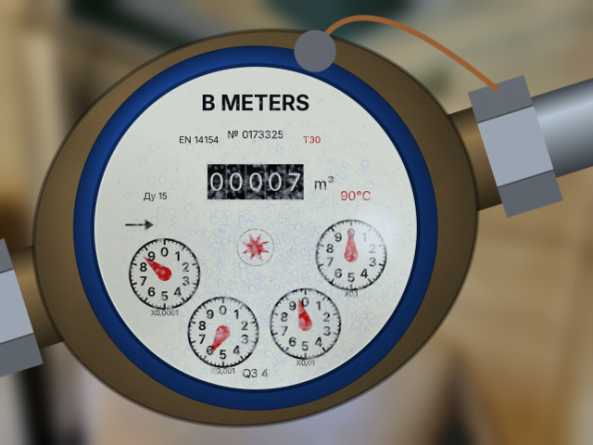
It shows 6.9958 m³
